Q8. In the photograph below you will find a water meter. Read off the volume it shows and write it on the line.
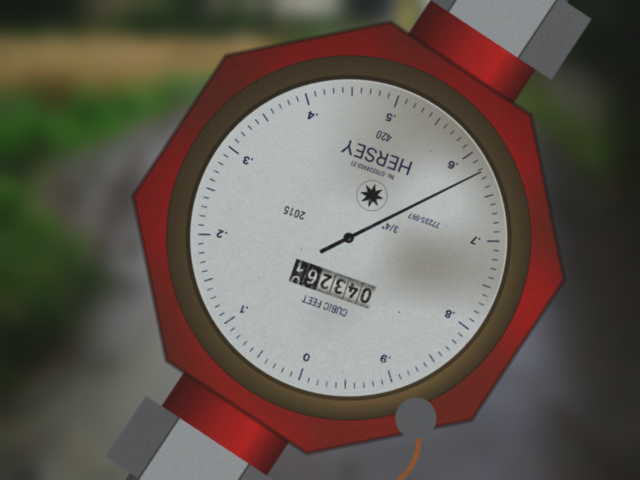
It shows 43260.62 ft³
